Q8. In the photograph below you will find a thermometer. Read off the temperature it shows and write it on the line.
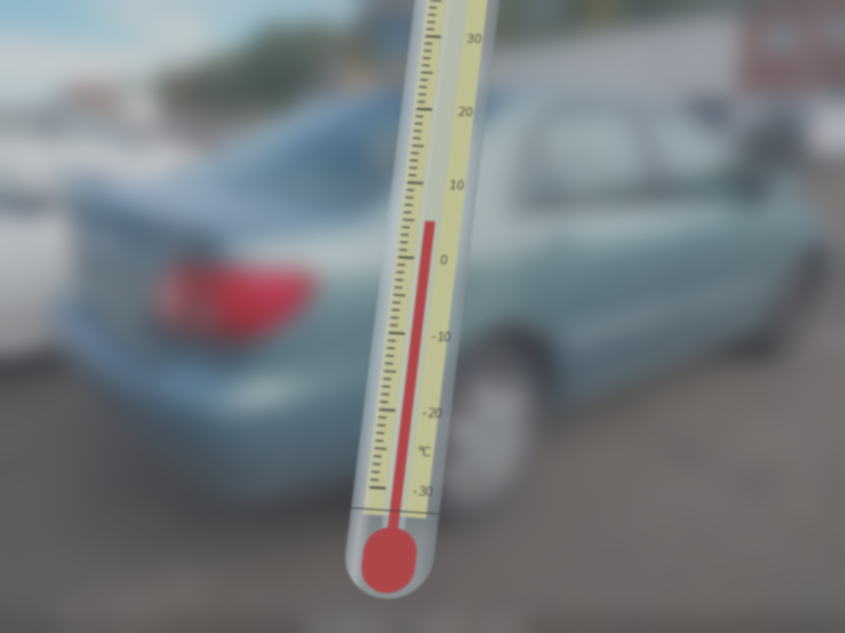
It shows 5 °C
